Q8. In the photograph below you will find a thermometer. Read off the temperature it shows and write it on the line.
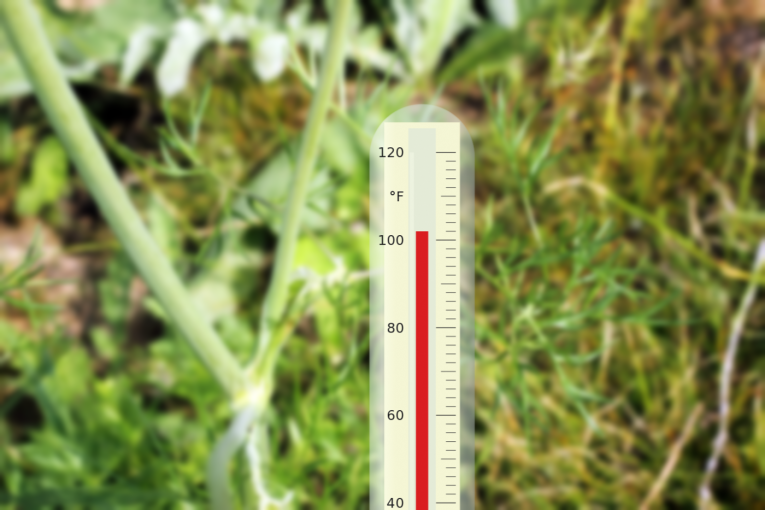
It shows 102 °F
